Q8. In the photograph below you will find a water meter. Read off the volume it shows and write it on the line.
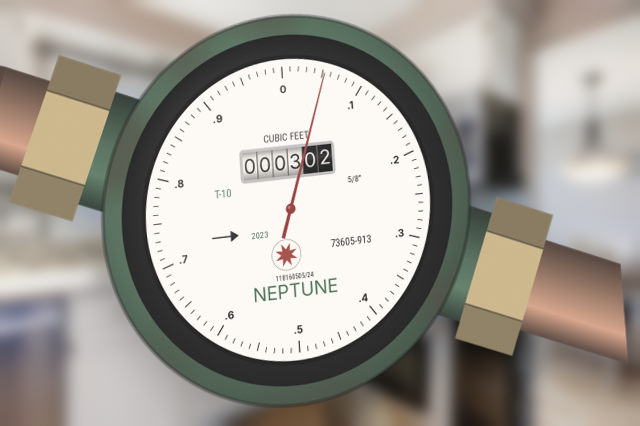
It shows 302.05 ft³
